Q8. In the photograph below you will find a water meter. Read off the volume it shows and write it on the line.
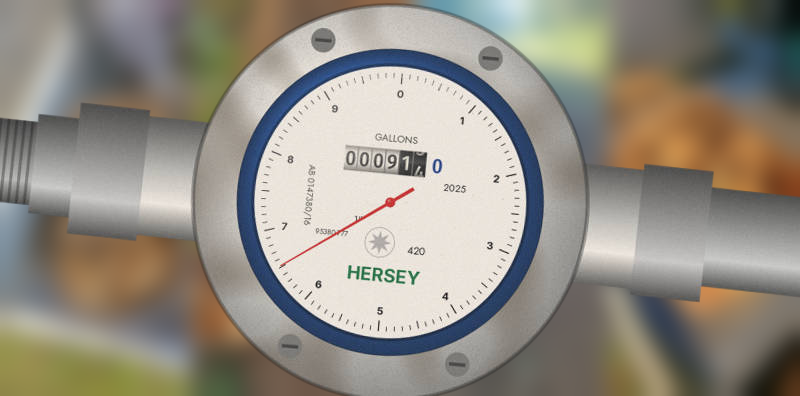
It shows 9136.5 gal
